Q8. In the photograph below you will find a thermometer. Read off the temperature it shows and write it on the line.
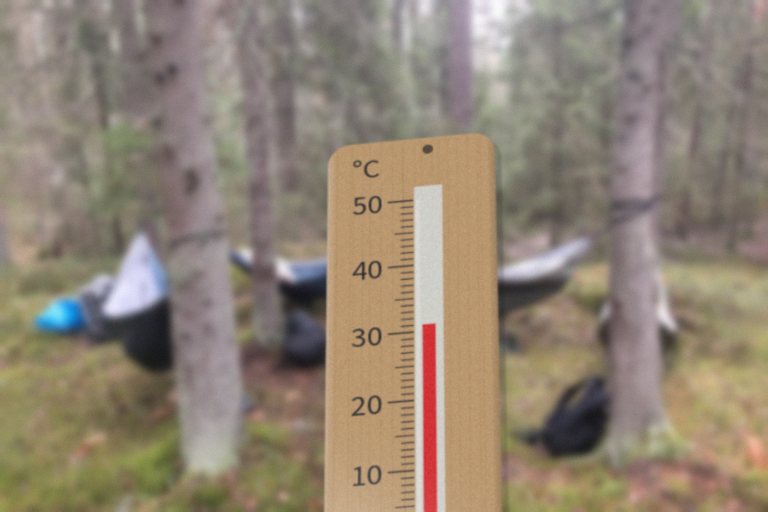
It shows 31 °C
